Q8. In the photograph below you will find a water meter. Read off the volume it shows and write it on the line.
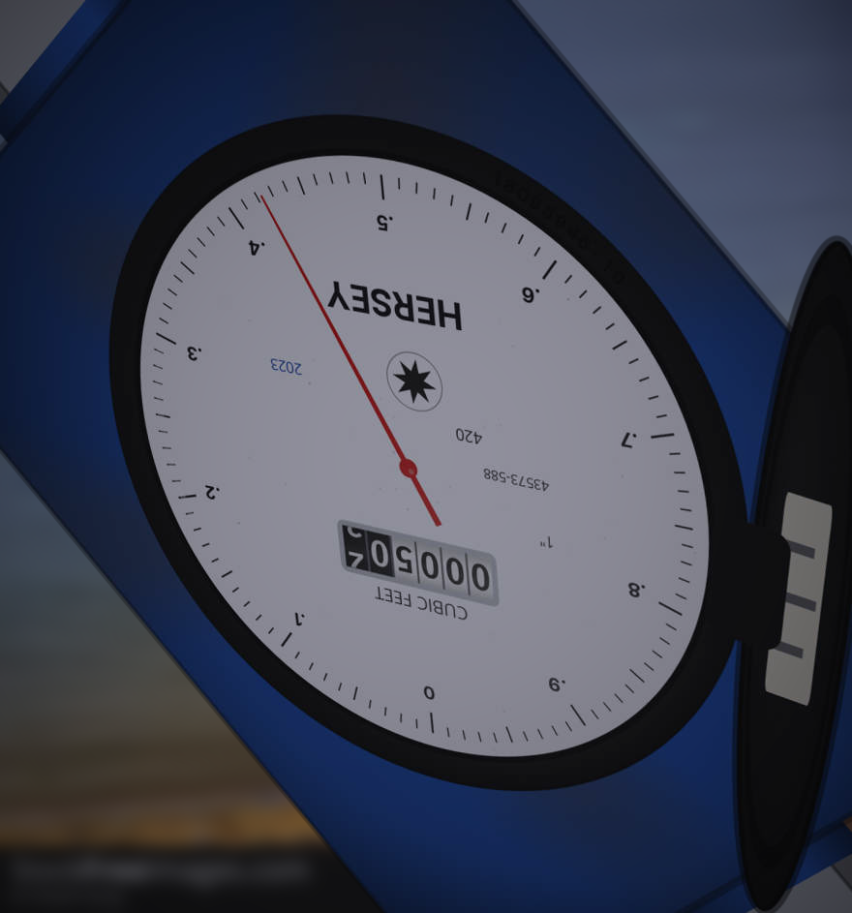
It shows 502.42 ft³
